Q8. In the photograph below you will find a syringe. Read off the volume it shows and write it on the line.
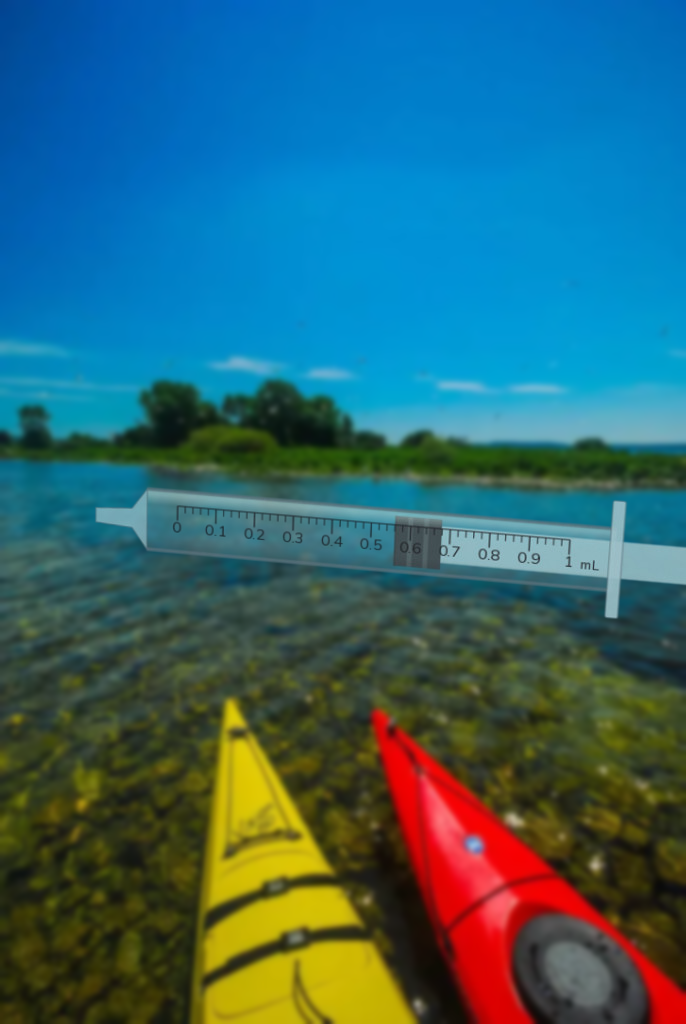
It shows 0.56 mL
